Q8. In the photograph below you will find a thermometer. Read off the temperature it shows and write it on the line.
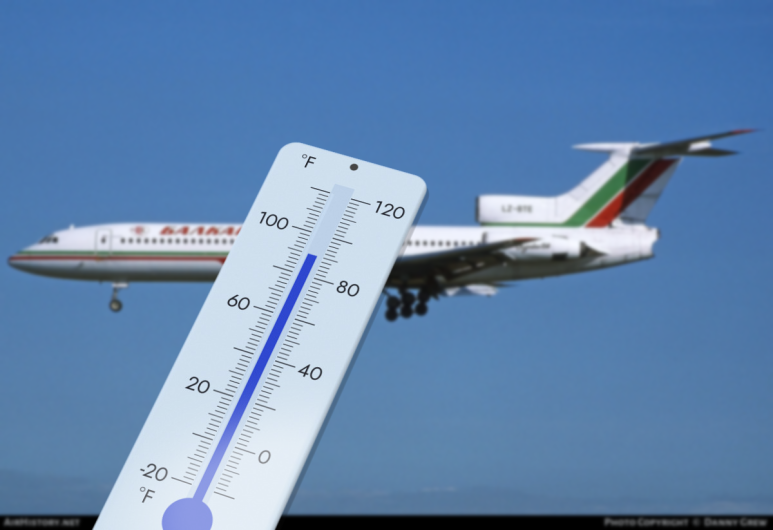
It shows 90 °F
